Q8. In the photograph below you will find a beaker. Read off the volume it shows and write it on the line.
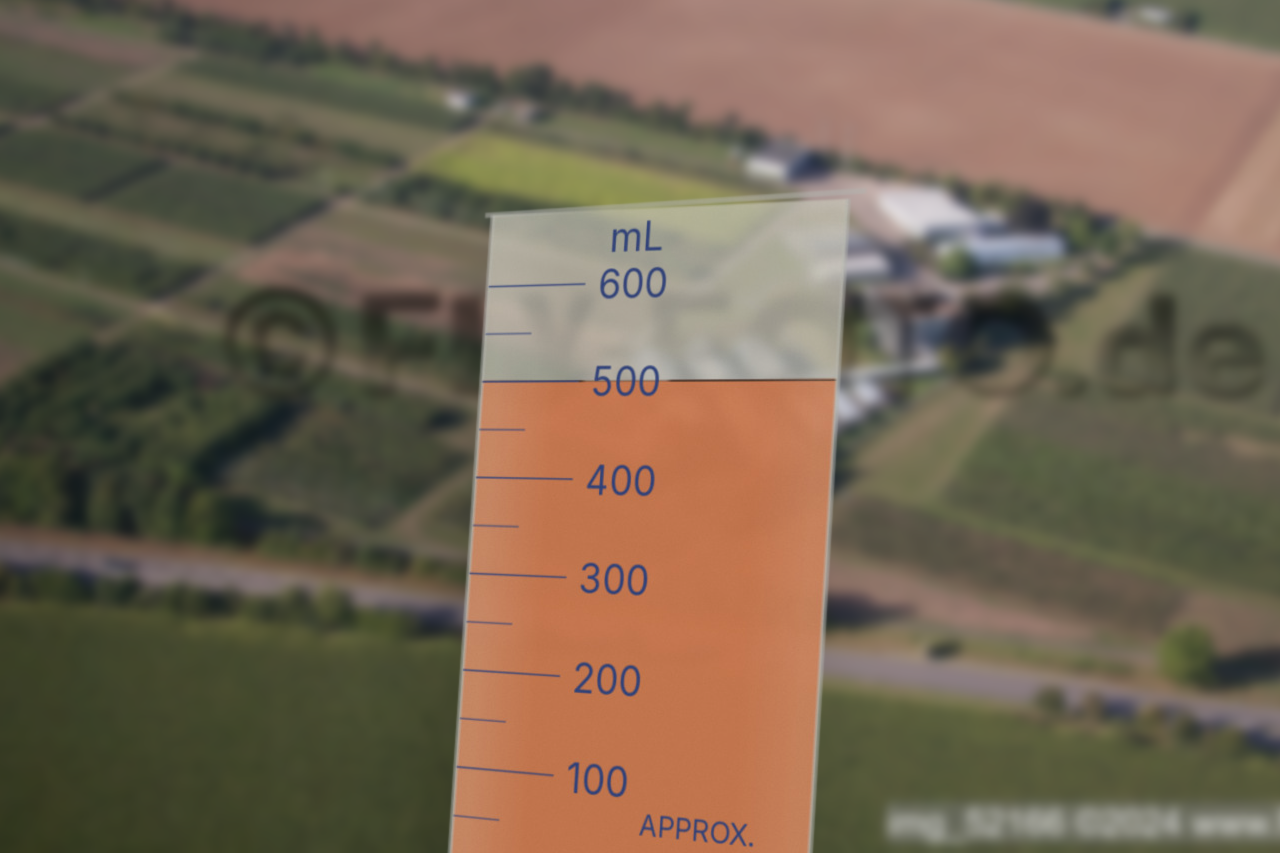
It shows 500 mL
